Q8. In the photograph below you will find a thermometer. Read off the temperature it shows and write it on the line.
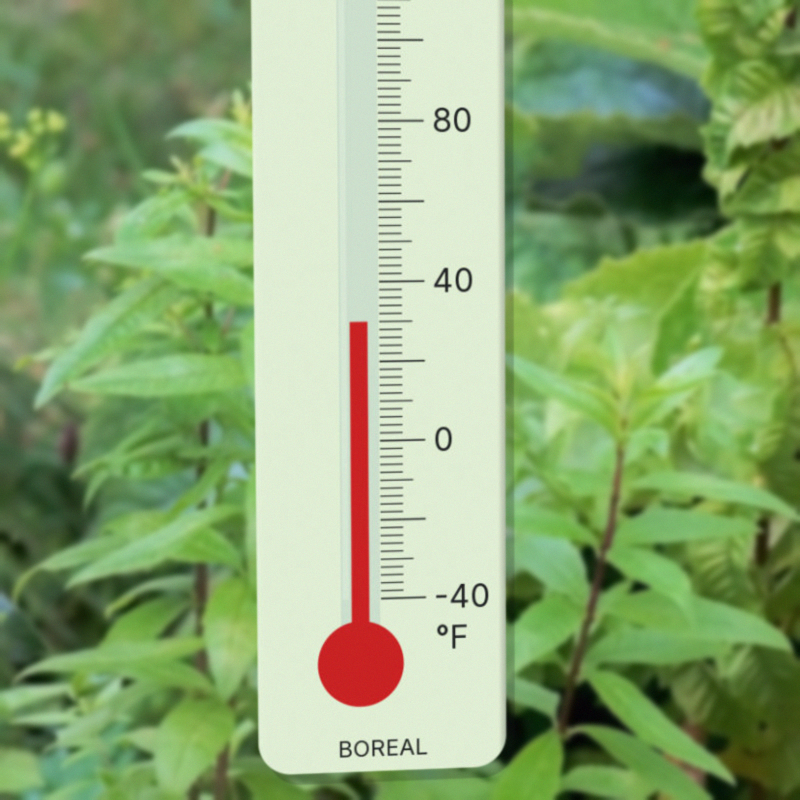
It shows 30 °F
